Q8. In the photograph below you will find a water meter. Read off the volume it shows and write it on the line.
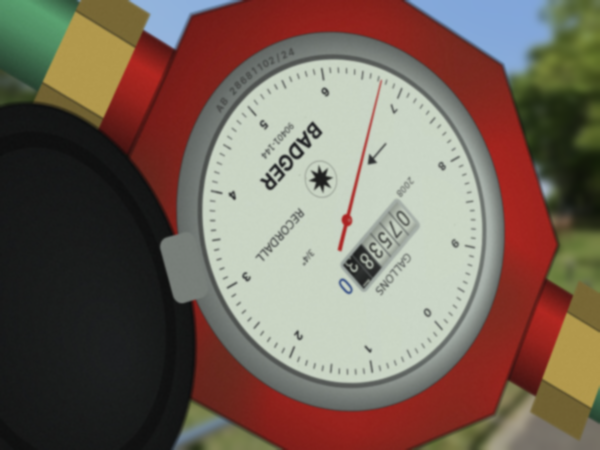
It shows 753826.7 gal
